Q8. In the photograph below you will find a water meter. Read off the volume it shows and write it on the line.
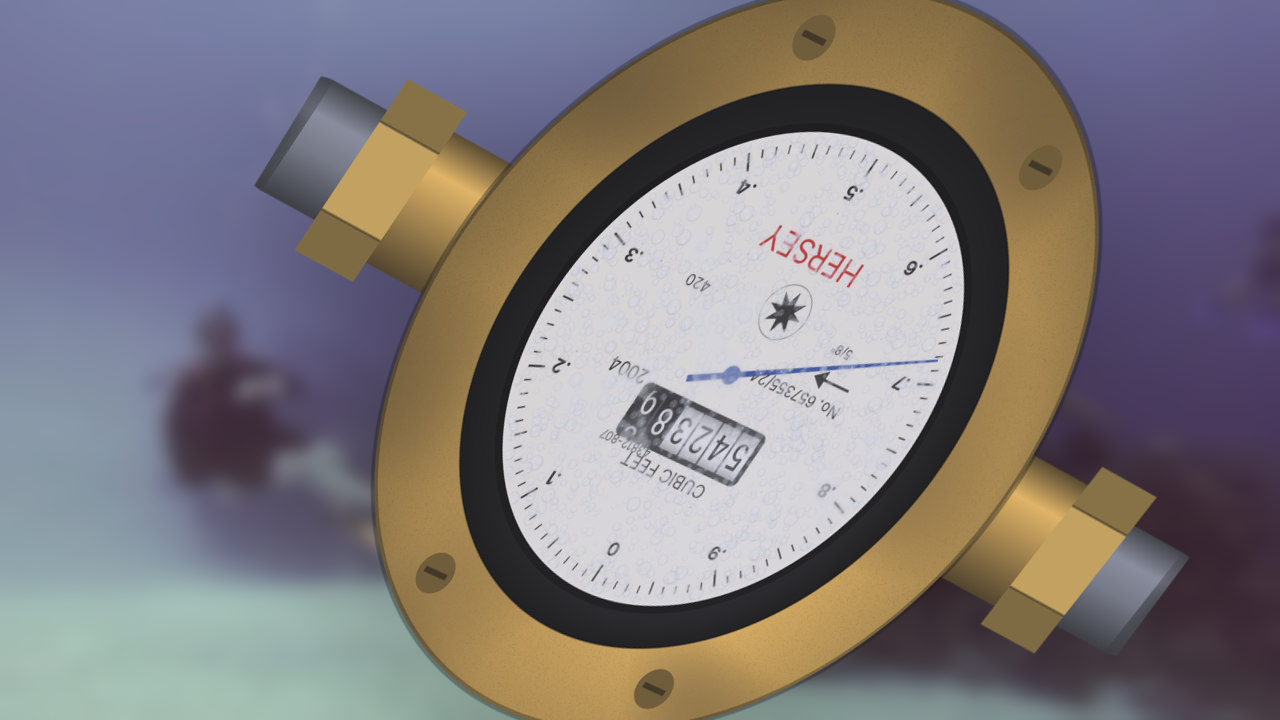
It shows 542388.68 ft³
